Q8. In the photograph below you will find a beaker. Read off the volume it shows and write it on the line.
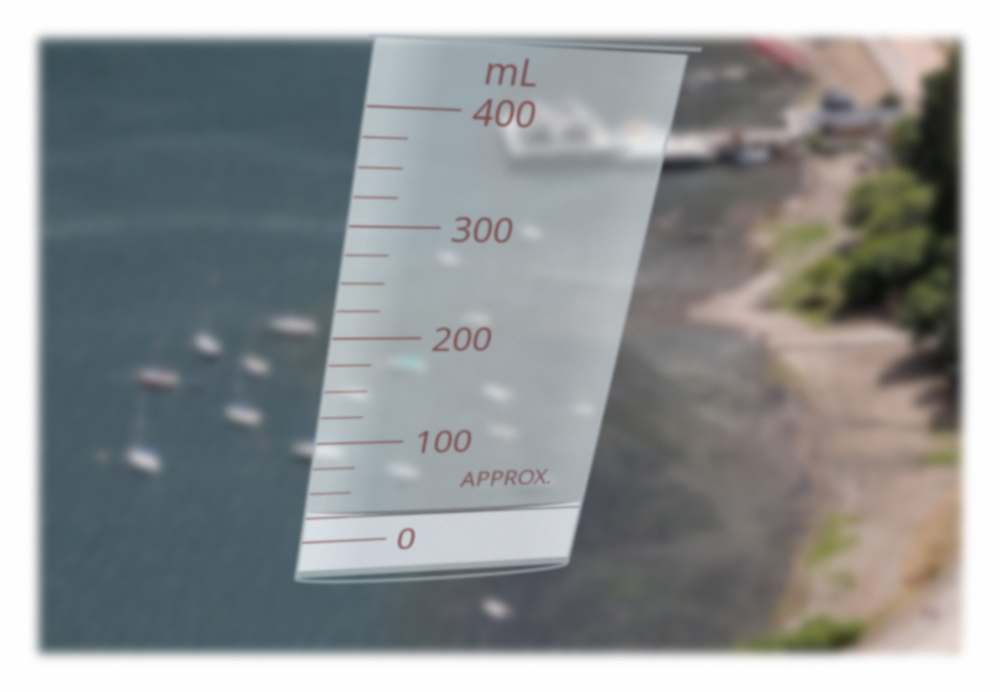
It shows 25 mL
